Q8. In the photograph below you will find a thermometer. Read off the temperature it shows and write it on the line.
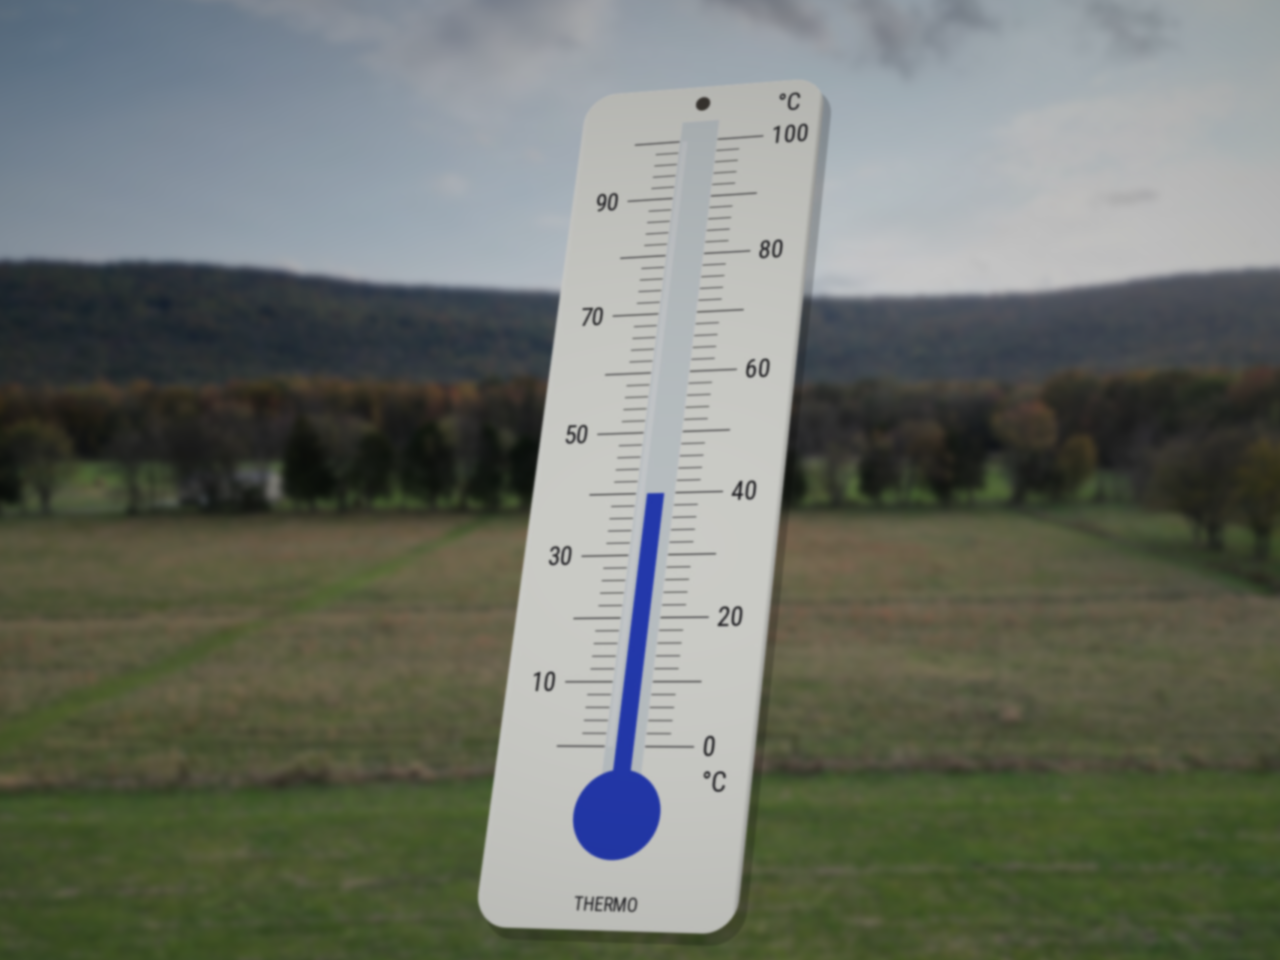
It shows 40 °C
